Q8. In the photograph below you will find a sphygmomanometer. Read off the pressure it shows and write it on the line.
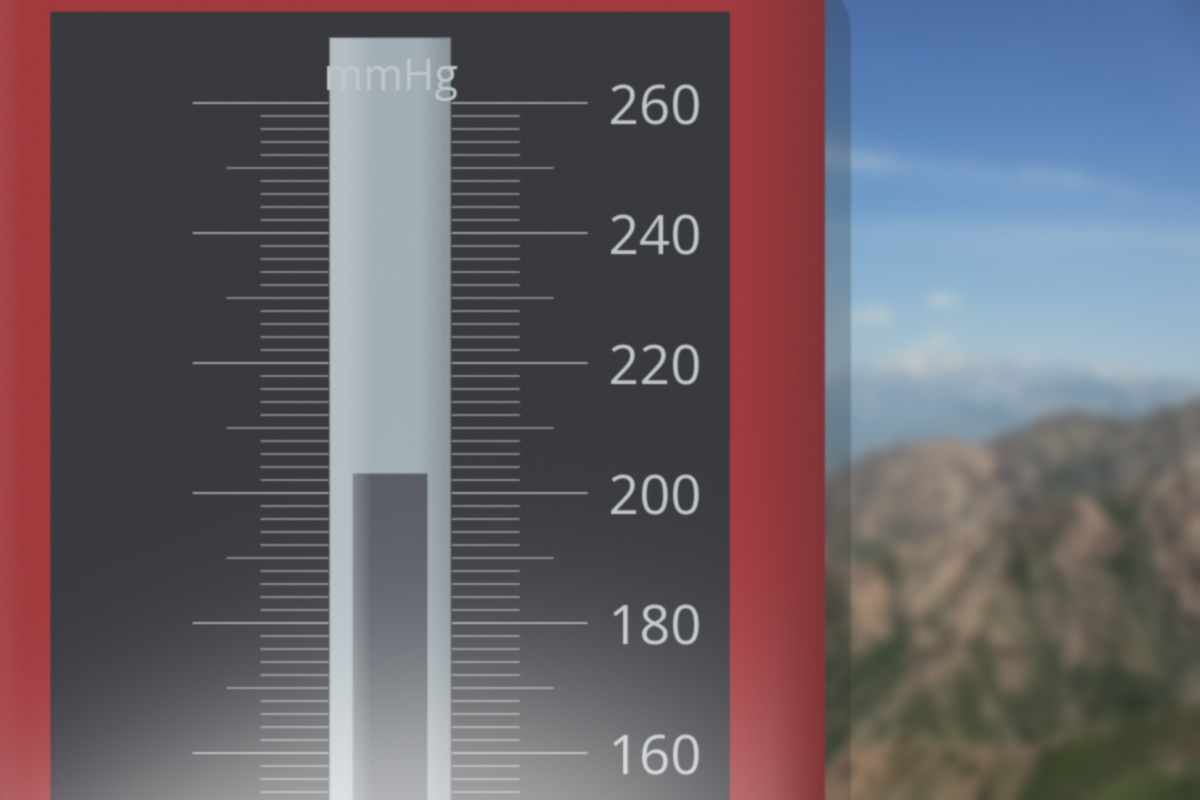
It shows 203 mmHg
